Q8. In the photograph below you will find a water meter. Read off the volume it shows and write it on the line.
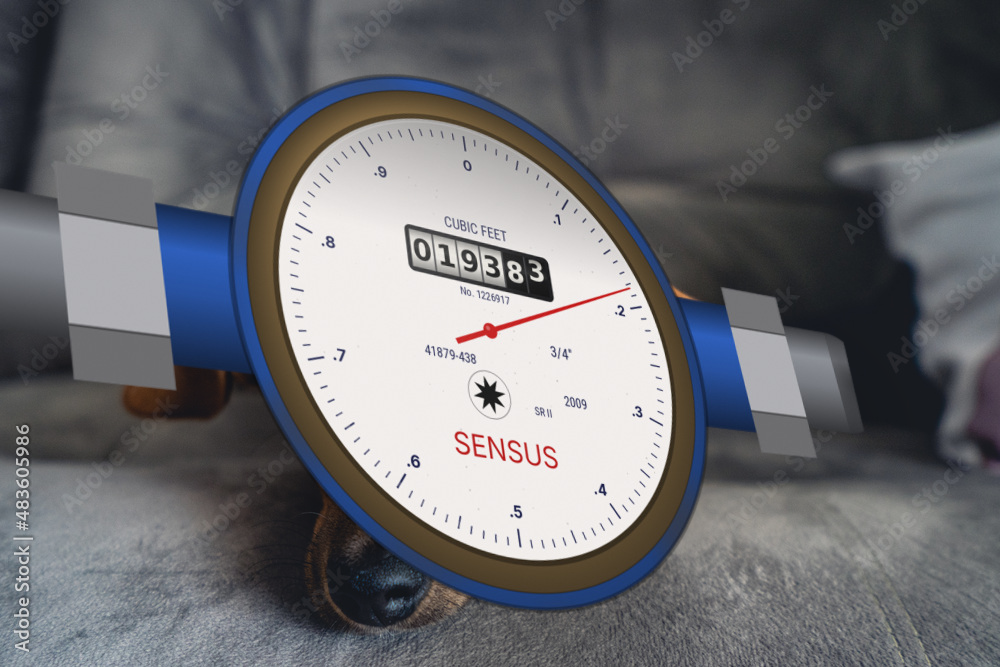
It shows 19383.18 ft³
